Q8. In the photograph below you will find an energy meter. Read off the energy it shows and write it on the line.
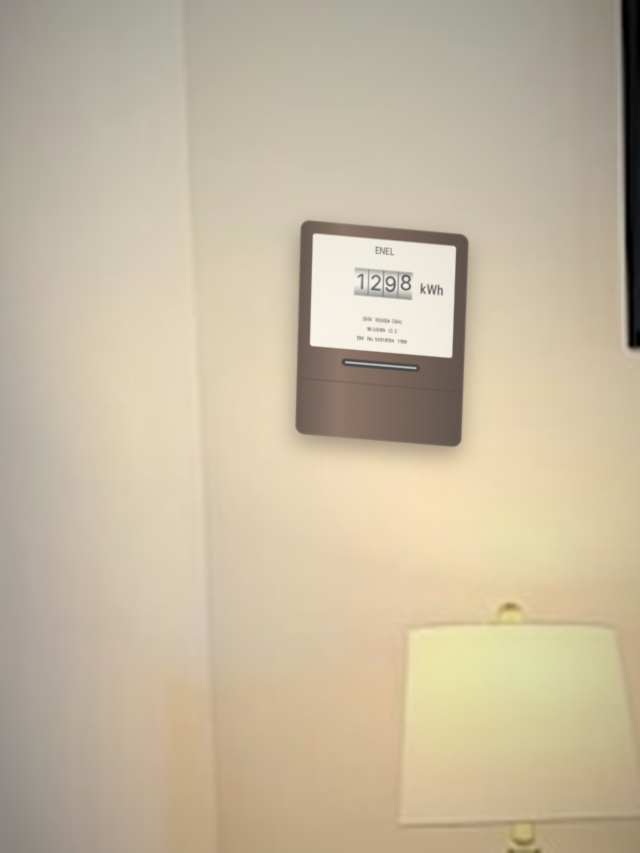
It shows 1298 kWh
